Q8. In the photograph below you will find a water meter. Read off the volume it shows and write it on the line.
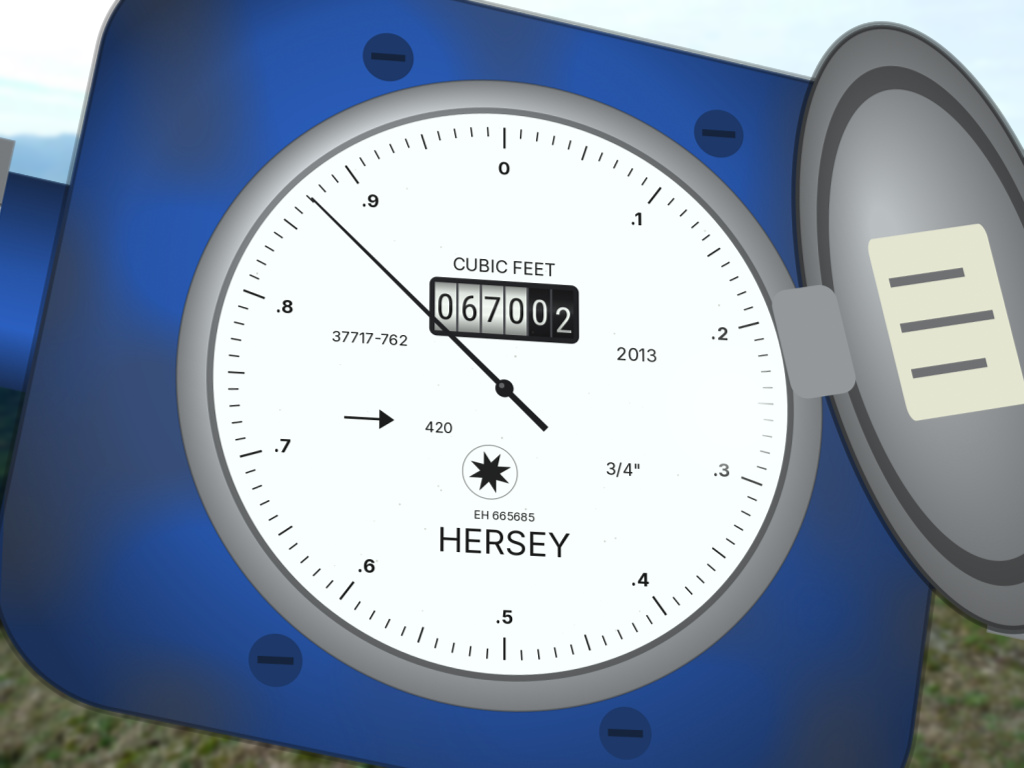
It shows 67001.87 ft³
